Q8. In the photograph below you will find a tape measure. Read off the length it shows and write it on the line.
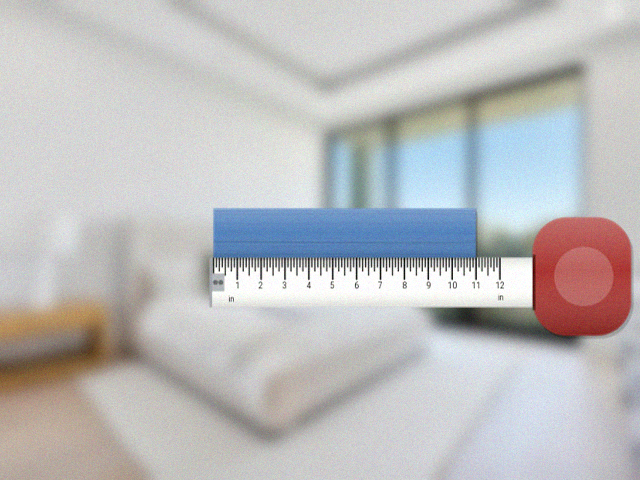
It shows 11 in
